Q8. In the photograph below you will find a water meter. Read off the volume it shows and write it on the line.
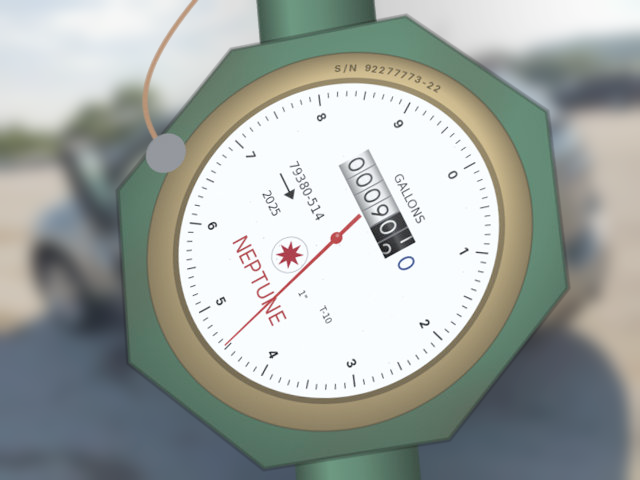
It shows 9014.5 gal
